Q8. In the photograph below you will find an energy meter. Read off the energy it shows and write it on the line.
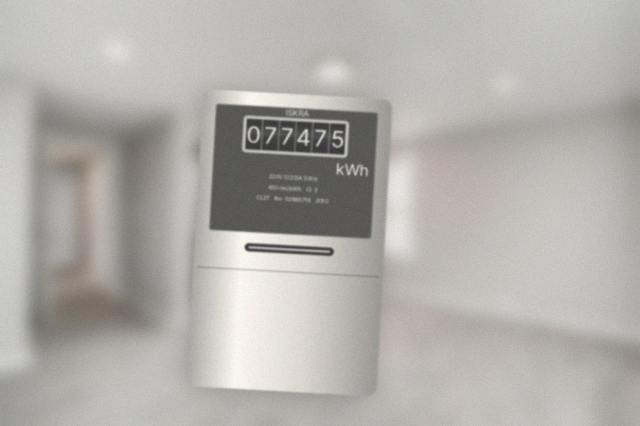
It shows 77475 kWh
